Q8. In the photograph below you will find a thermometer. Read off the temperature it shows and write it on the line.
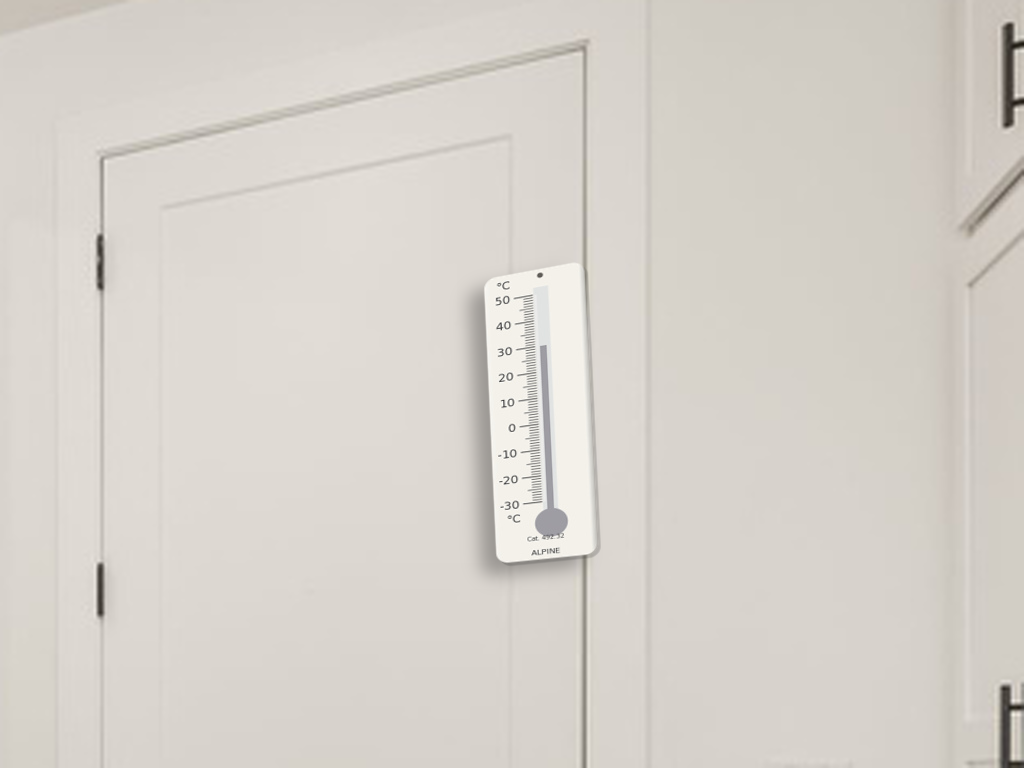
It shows 30 °C
